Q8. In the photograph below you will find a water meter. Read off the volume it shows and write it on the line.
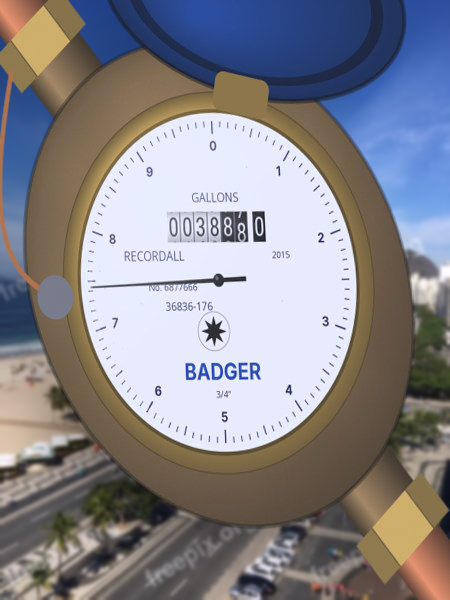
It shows 38877.4 gal
